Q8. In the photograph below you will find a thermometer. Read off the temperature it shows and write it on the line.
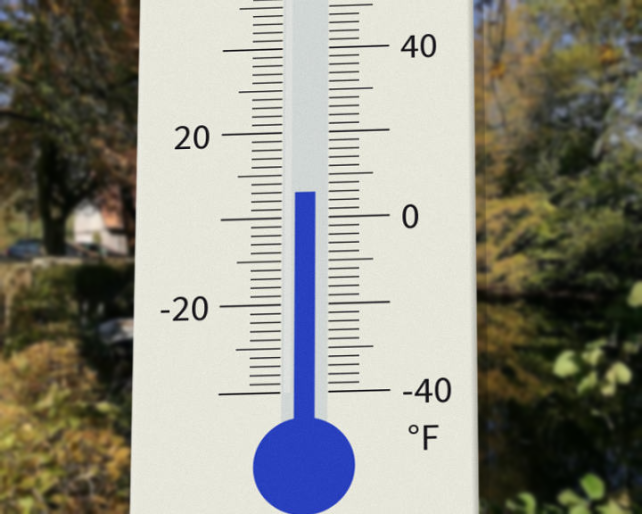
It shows 6 °F
